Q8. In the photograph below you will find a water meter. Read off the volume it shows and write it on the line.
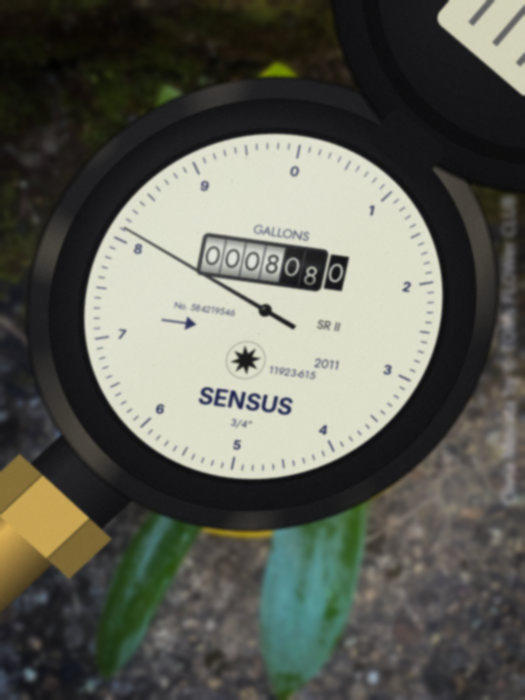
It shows 8078.1 gal
